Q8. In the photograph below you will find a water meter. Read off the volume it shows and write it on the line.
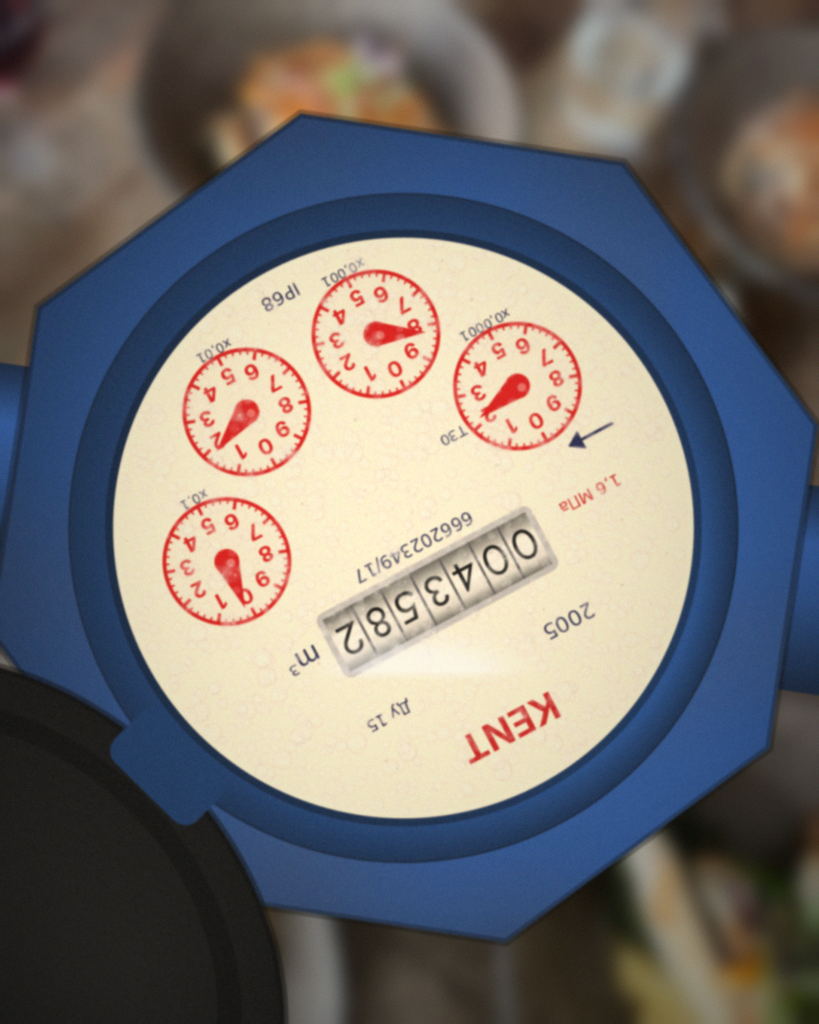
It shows 43582.0182 m³
